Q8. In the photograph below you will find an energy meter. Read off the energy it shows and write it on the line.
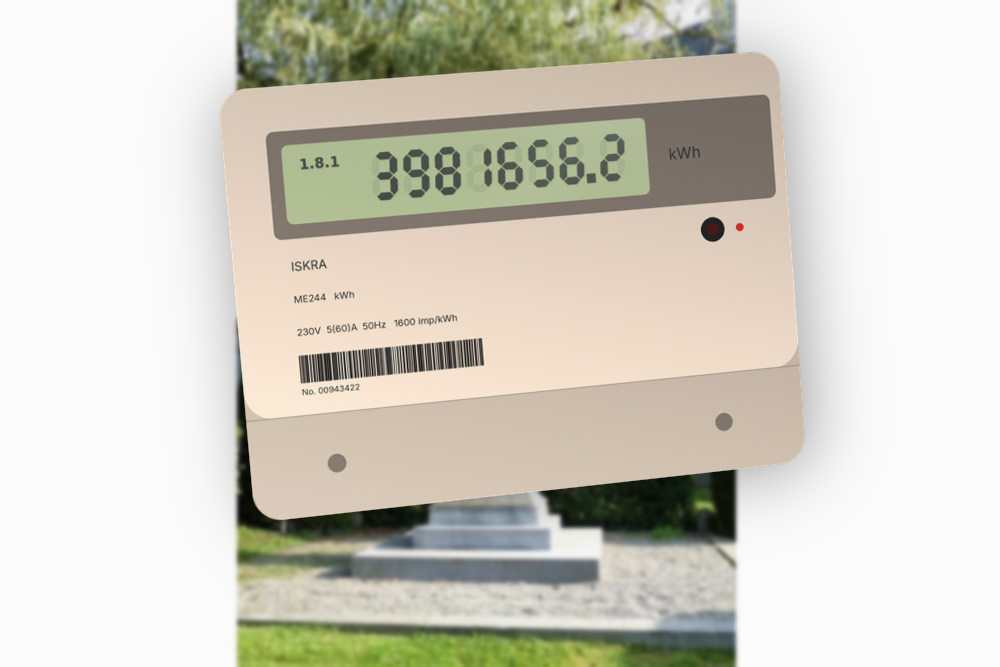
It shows 3981656.2 kWh
